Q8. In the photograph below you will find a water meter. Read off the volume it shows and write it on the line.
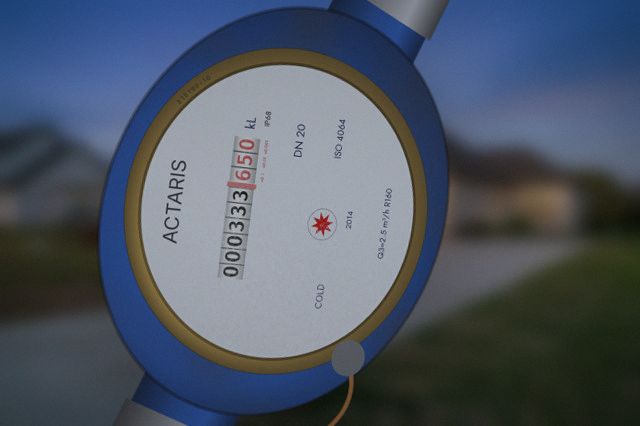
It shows 333.650 kL
